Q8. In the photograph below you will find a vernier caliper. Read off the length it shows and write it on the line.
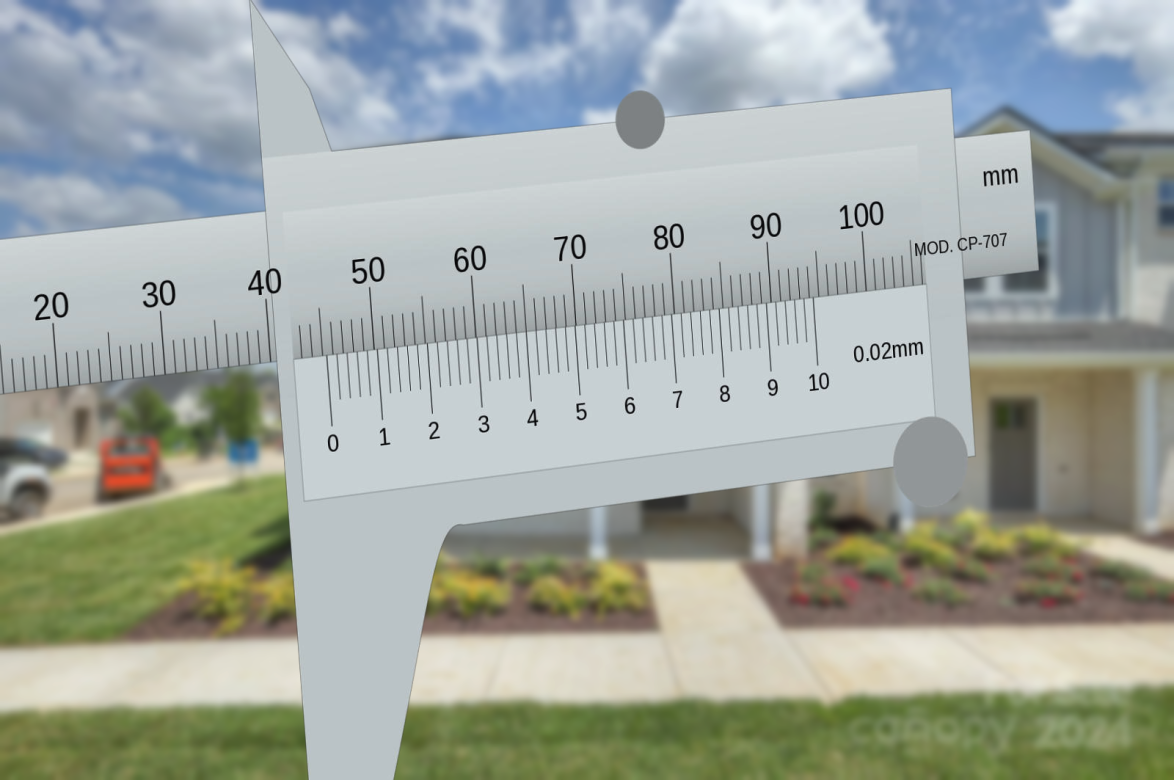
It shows 45.4 mm
